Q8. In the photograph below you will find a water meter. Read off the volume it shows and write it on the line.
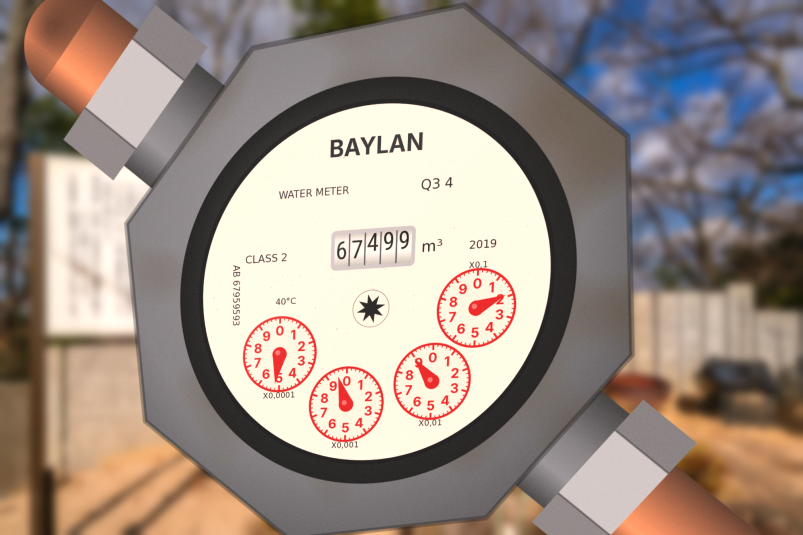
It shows 67499.1895 m³
